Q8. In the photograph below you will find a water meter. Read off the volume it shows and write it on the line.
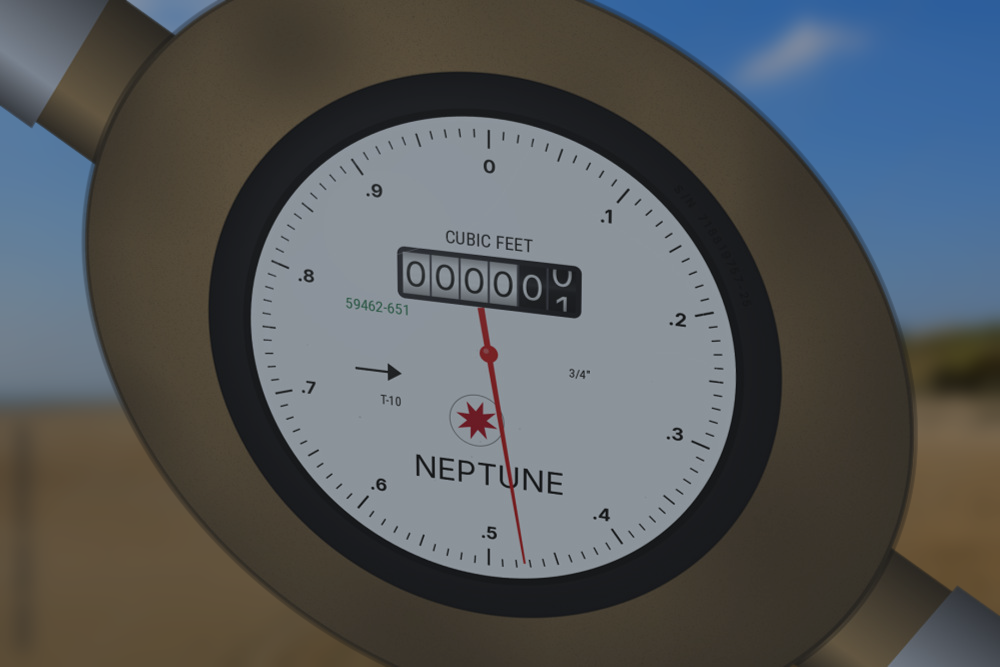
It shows 0.47 ft³
